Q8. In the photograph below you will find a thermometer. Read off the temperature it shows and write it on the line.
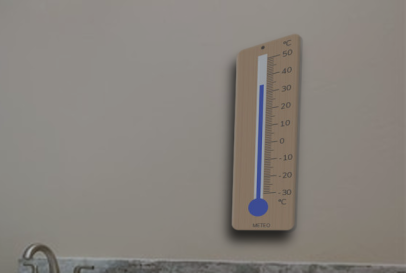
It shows 35 °C
